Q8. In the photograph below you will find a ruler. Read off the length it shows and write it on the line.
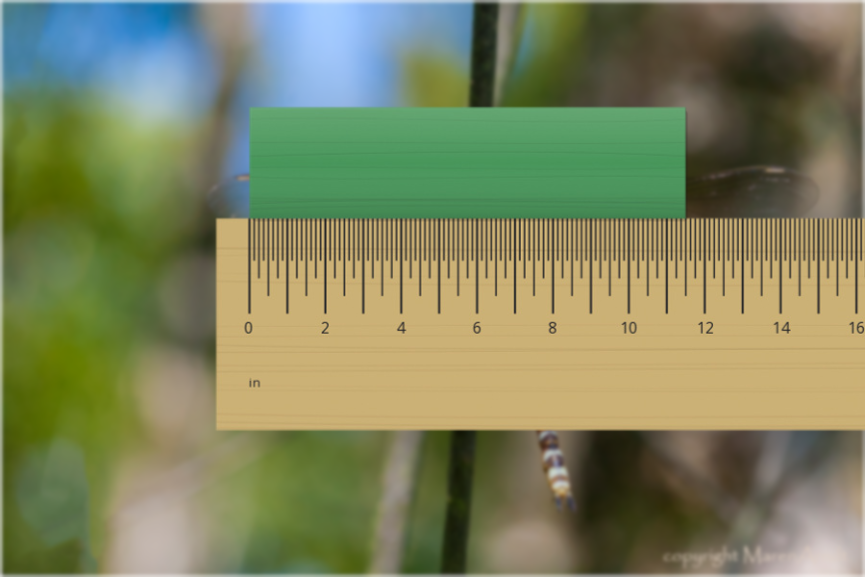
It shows 11.5 in
